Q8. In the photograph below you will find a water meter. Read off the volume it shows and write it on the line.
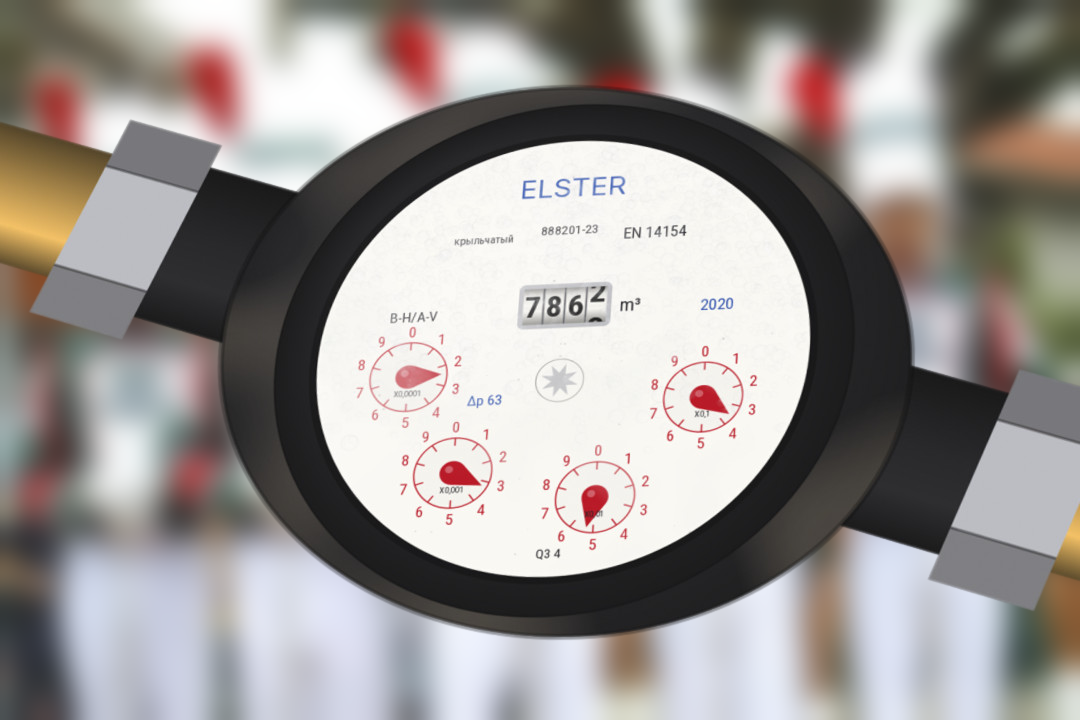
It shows 7862.3532 m³
